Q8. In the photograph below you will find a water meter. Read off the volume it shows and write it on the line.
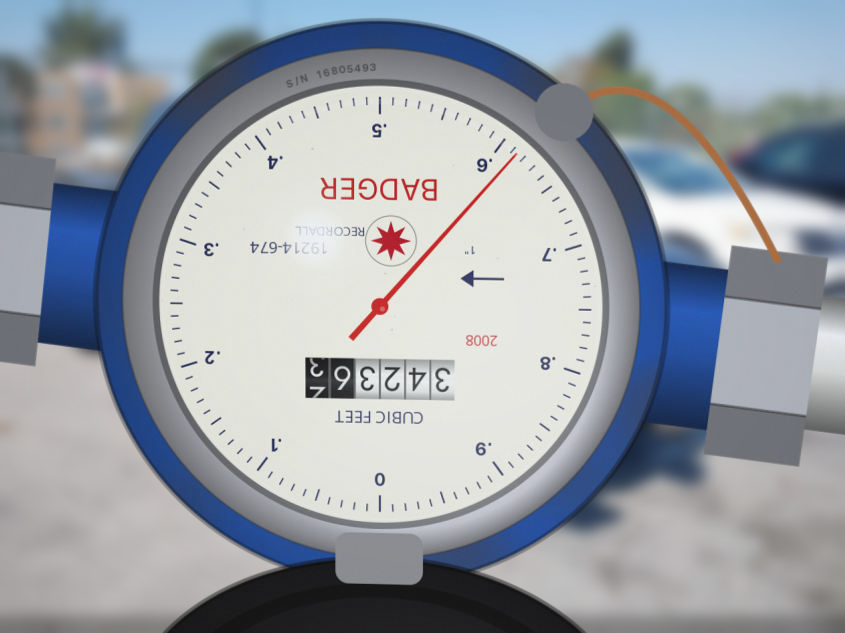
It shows 342362.61 ft³
